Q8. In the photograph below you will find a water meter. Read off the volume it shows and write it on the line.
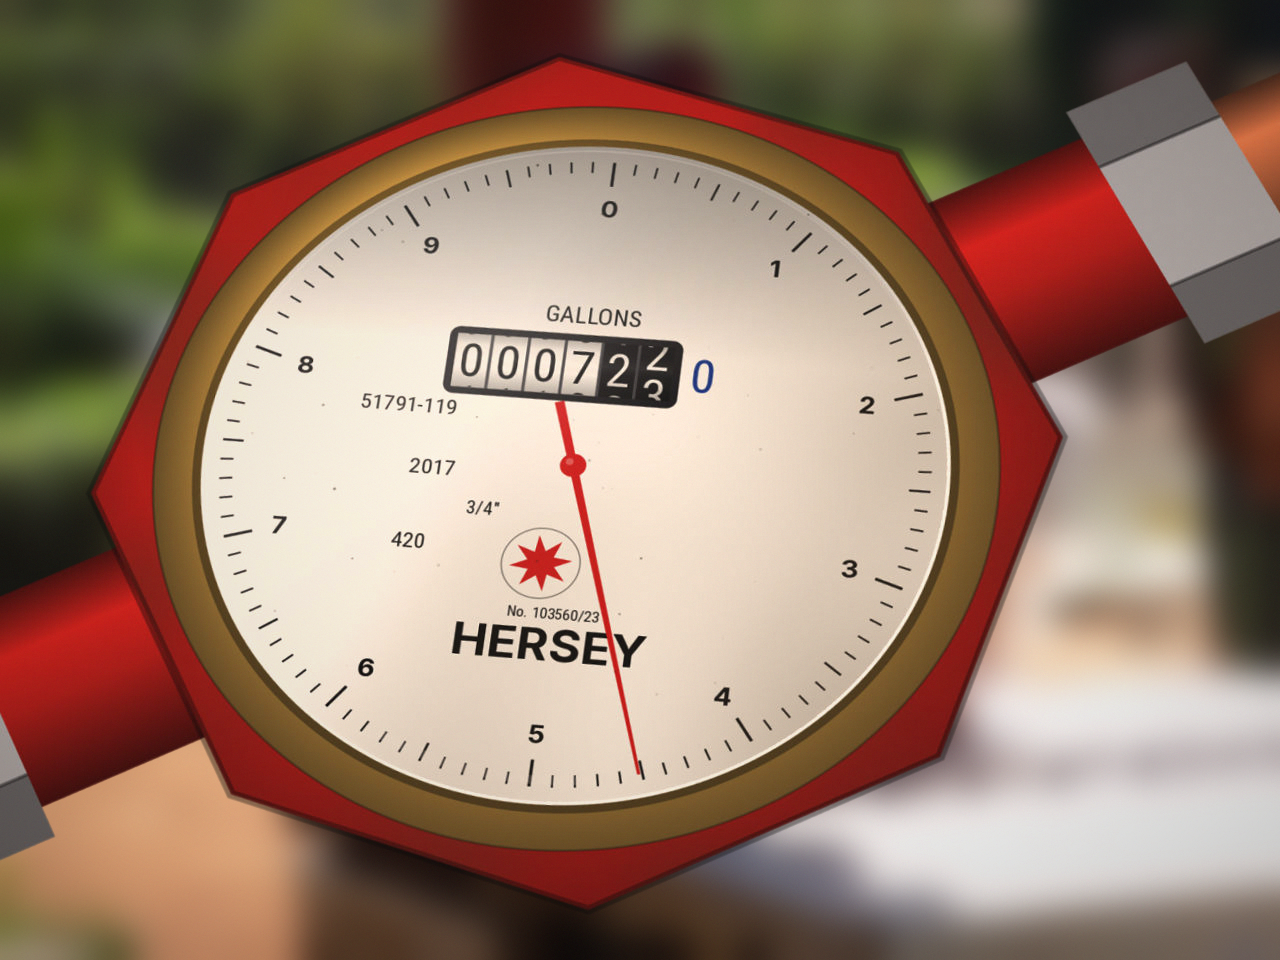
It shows 7224.5 gal
